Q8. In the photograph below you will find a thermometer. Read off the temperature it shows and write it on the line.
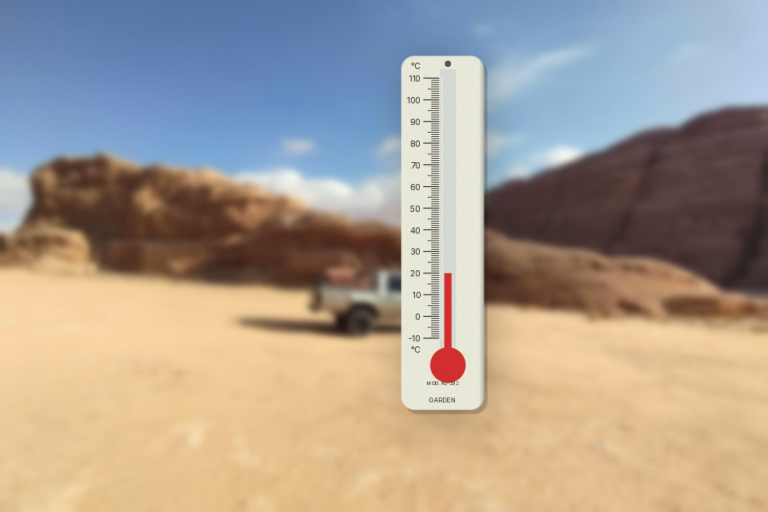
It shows 20 °C
